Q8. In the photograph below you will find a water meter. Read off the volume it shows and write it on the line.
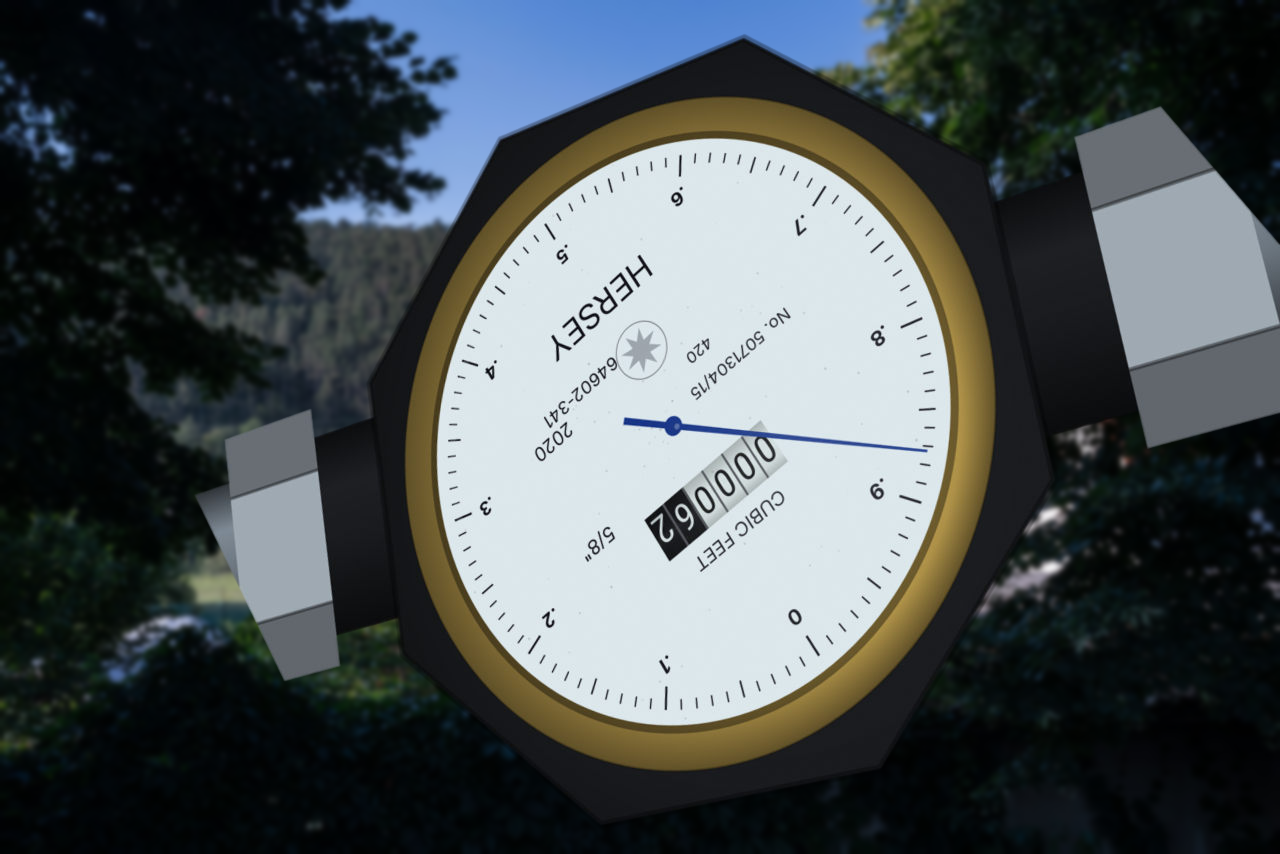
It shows 61.87 ft³
